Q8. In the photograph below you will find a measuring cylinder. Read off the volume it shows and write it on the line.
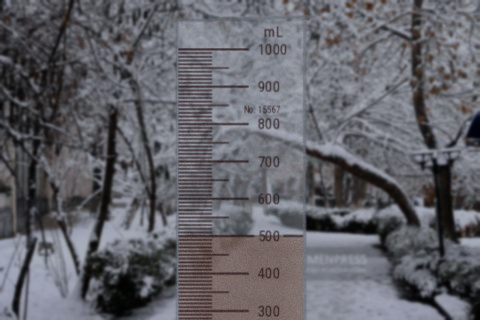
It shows 500 mL
